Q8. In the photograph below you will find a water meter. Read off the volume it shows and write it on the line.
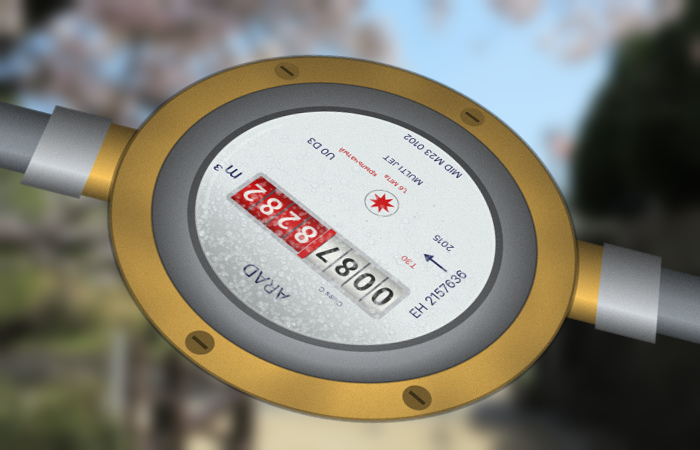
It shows 87.8282 m³
